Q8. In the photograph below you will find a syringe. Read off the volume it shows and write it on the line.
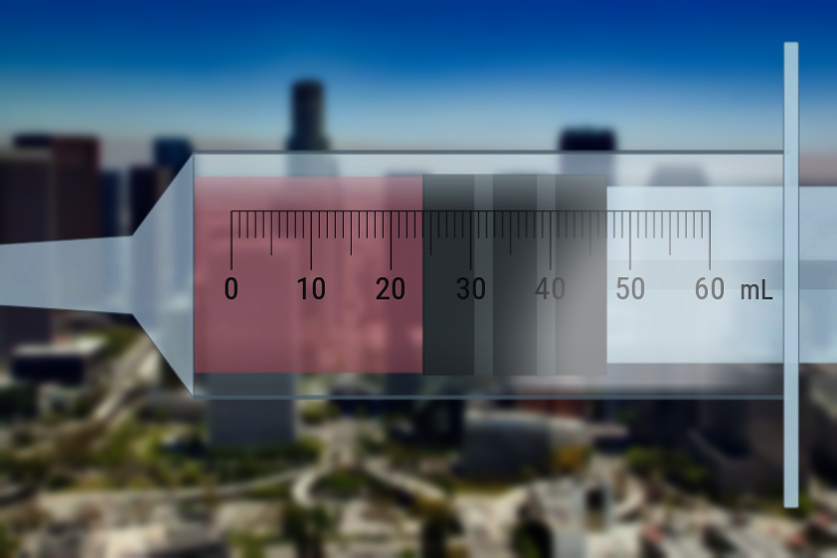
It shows 24 mL
